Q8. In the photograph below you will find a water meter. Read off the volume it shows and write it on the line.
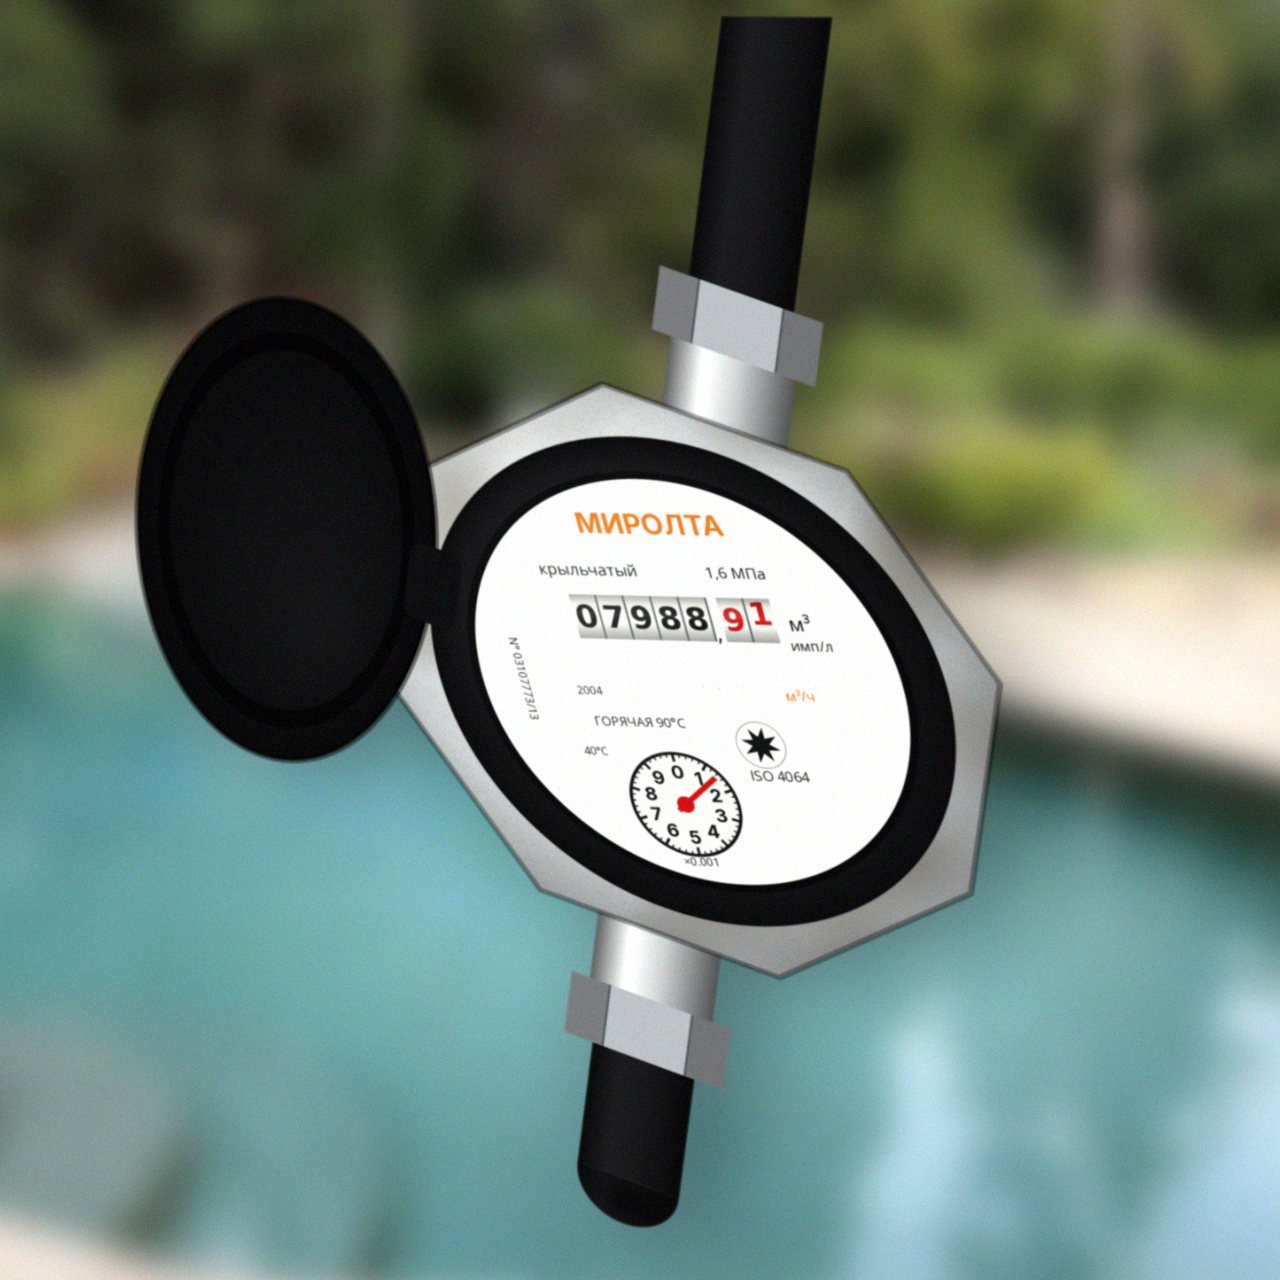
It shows 7988.911 m³
